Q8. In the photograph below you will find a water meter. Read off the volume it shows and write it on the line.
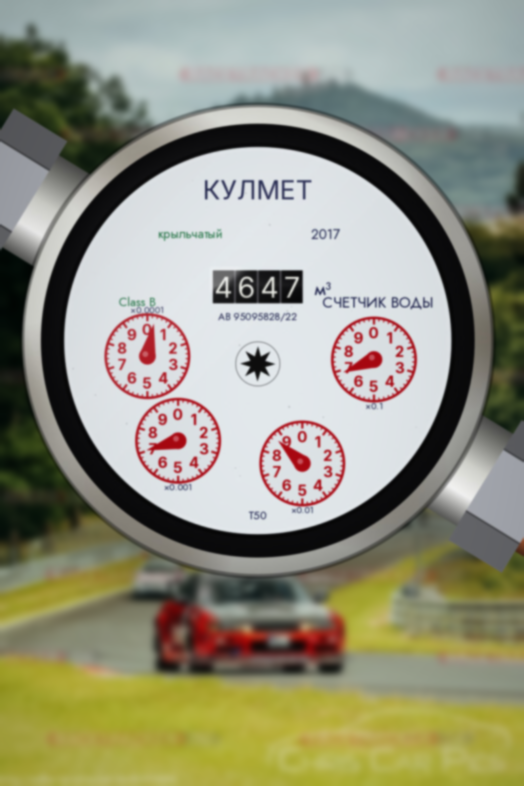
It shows 4647.6870 m³
